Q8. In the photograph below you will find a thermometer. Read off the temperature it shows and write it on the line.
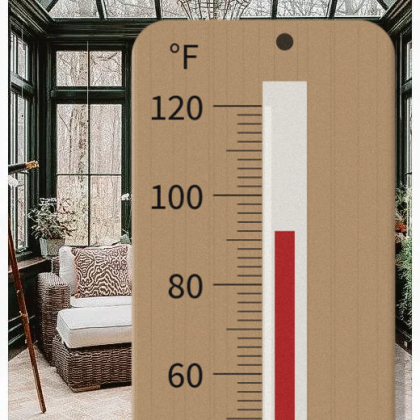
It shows 92 °F
